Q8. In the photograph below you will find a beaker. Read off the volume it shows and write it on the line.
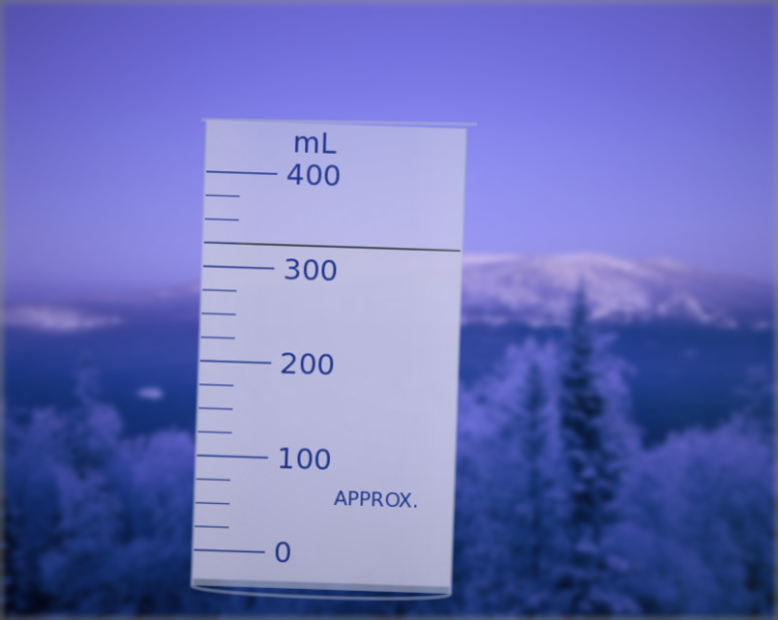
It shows 325 mL
